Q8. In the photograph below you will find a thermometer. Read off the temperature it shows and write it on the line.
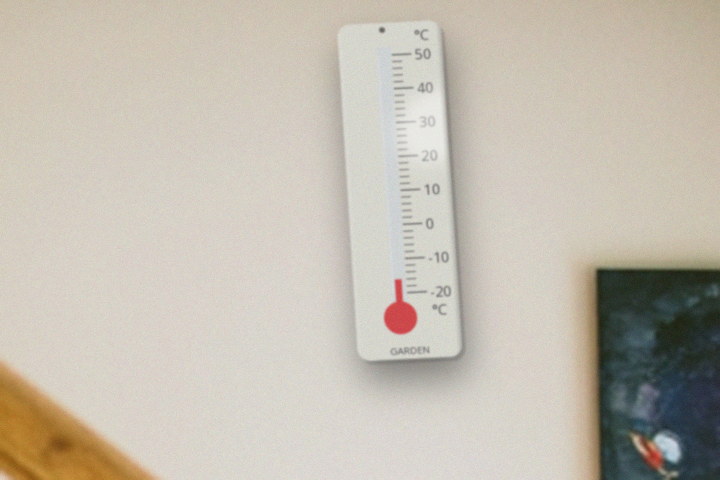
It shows -16 °C
